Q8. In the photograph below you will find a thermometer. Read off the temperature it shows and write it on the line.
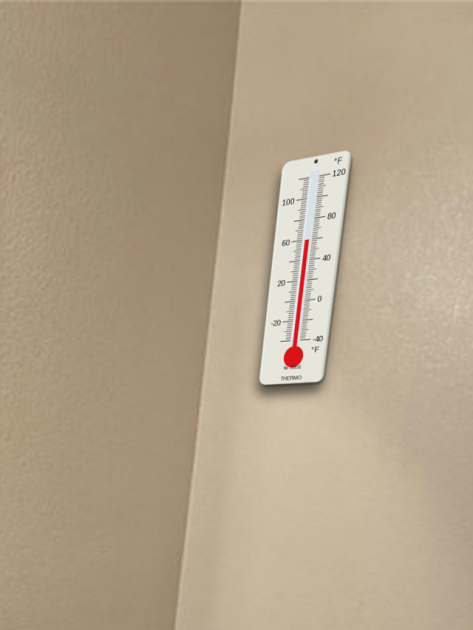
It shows 60 °F
